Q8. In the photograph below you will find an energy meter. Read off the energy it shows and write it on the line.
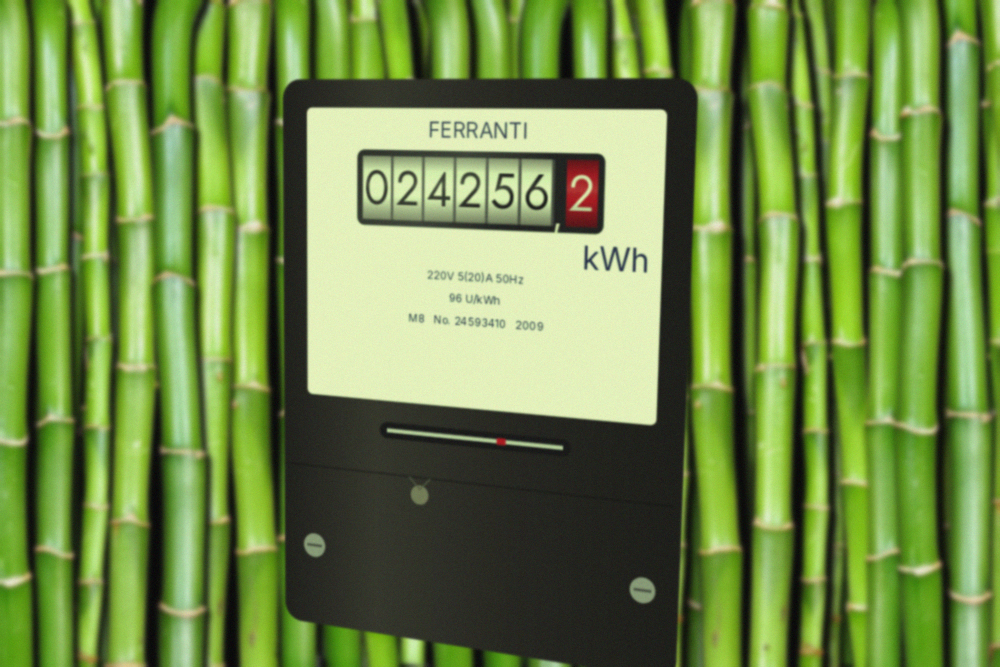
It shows 24256.2 kWh
